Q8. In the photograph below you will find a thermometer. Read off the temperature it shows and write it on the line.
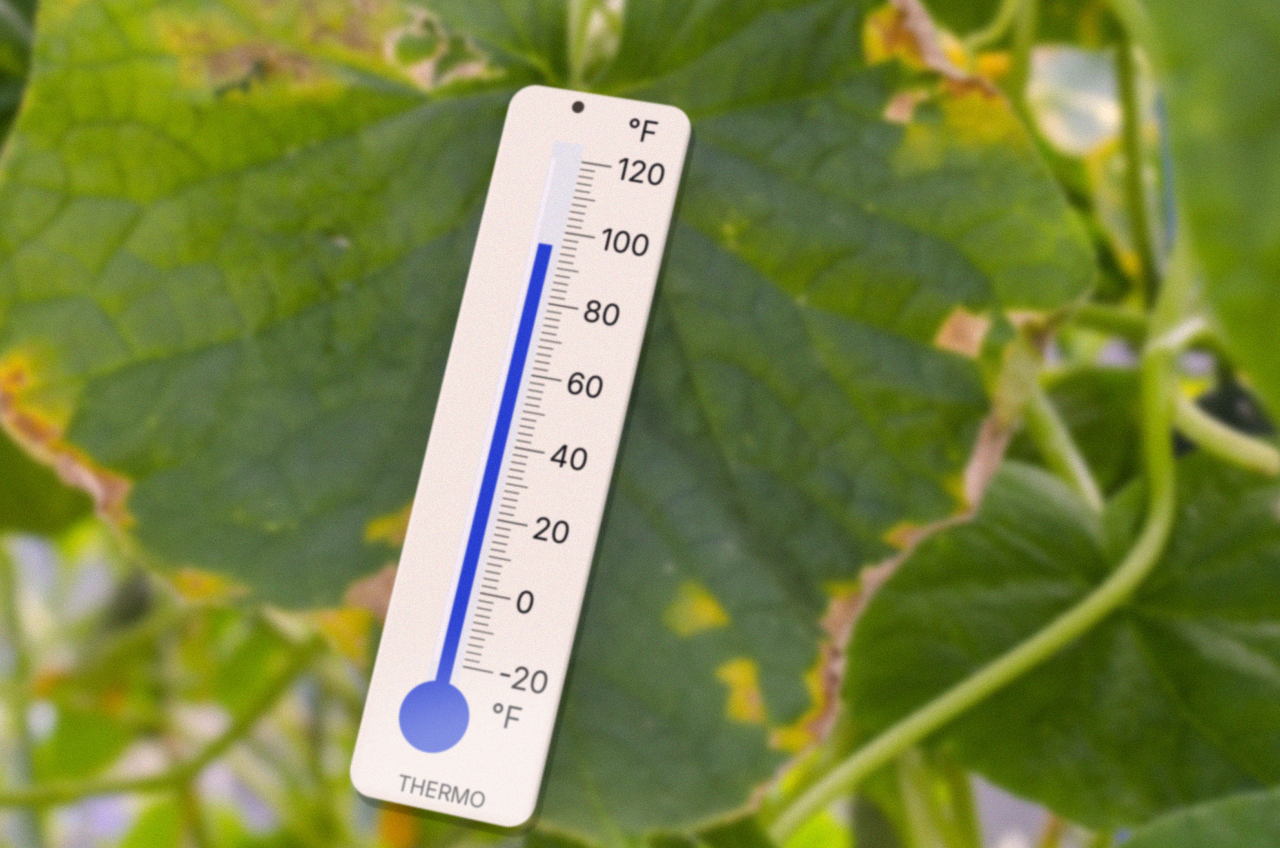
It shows 96 °F
